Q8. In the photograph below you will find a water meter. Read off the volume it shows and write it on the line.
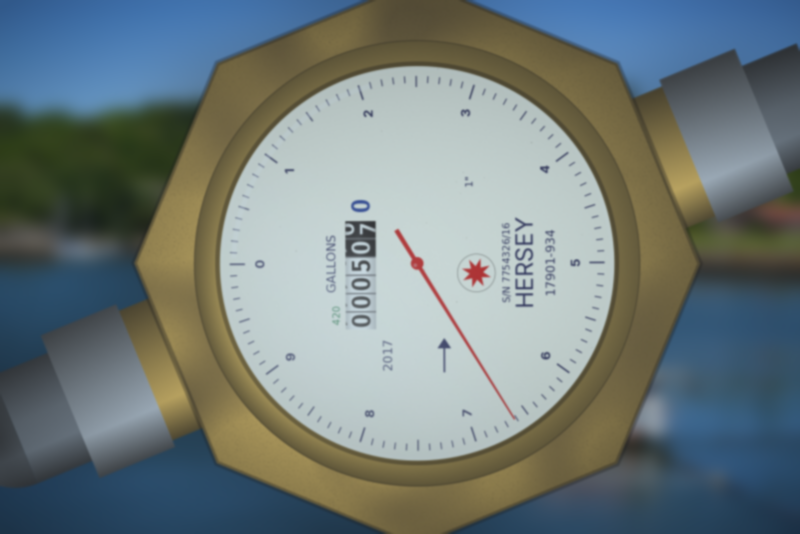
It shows 5066.6 gal
